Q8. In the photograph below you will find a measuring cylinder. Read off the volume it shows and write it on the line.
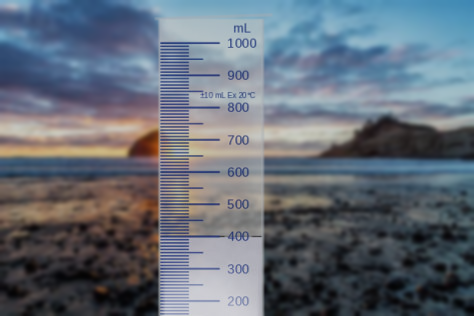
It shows 400 mL
